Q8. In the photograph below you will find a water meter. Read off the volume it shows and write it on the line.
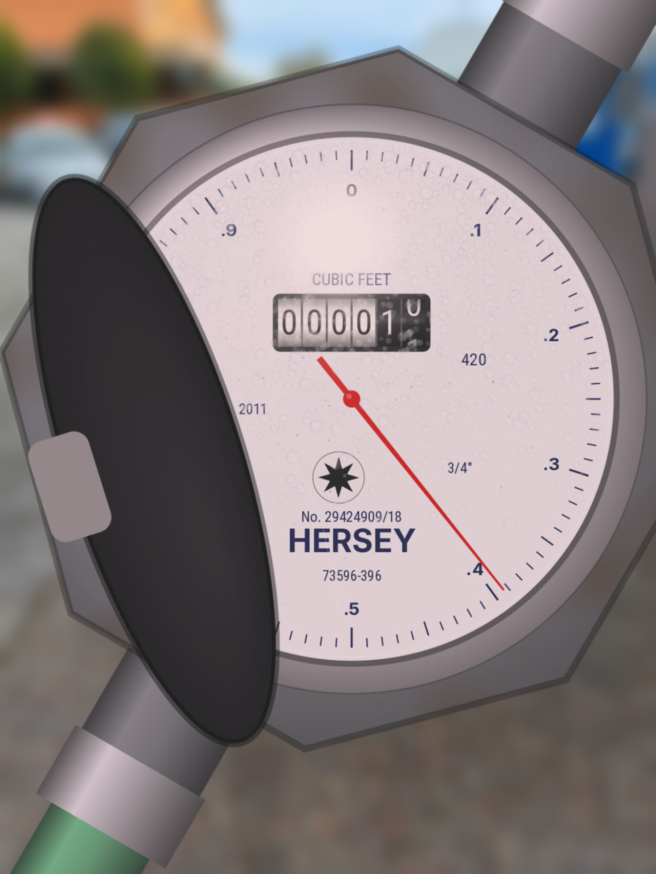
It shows 10.39 ft³
